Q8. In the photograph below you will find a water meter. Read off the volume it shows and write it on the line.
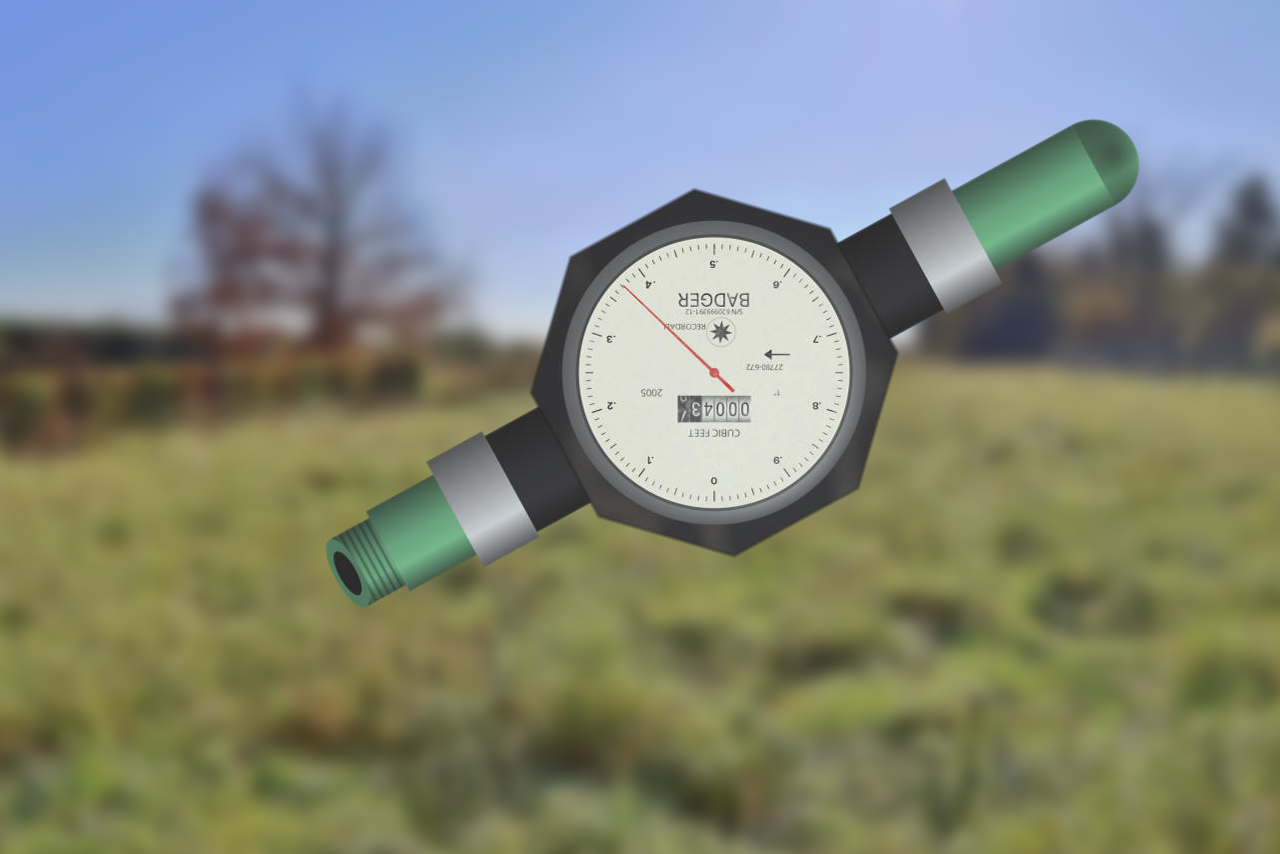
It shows 437.37 ft³
